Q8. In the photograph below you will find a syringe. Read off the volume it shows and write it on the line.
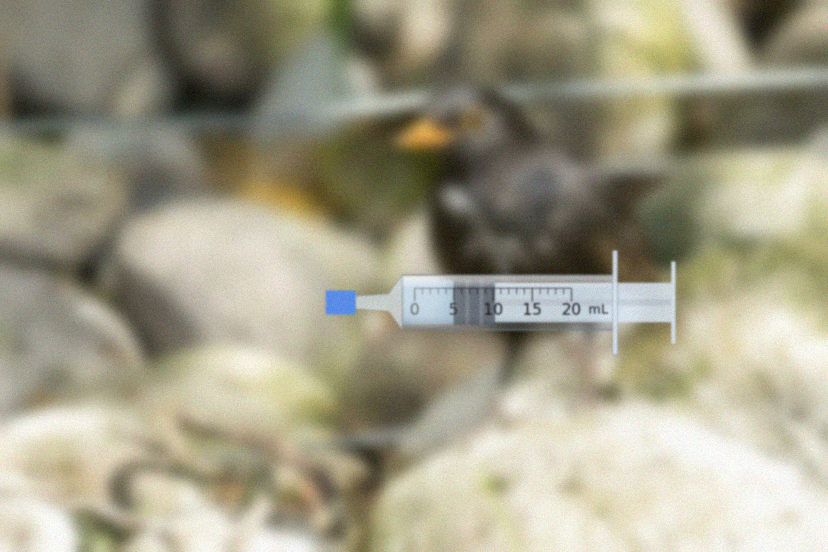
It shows 5 mL
